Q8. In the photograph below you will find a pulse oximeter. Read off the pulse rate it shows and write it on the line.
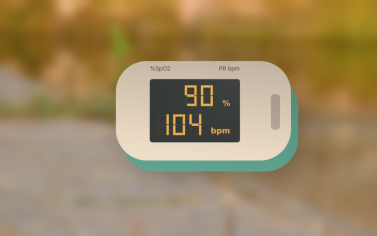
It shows 104 bpm
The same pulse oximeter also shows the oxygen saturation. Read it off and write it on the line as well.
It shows 90 %
